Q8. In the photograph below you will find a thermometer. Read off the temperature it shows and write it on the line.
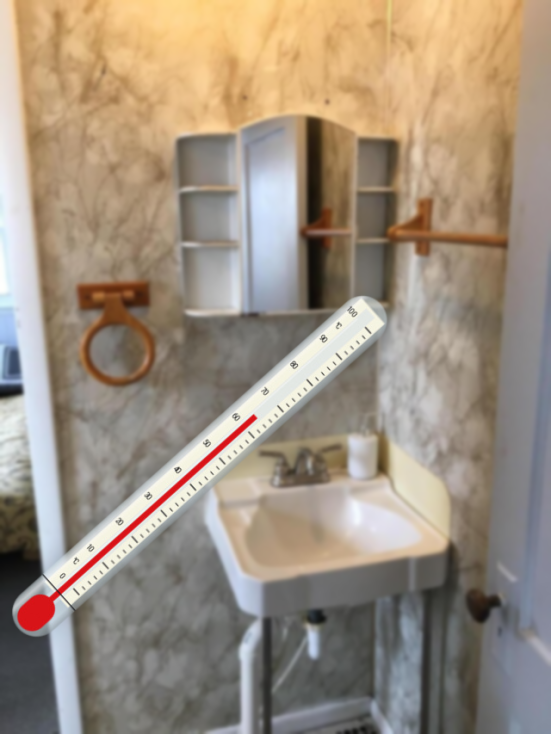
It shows 64 °C
